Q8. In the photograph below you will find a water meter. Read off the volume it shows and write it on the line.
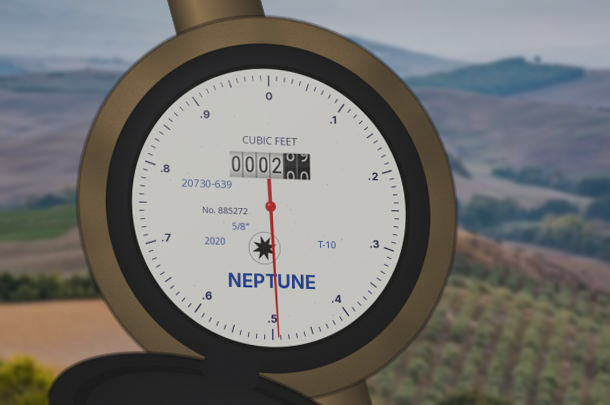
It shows 289.49 ft³
